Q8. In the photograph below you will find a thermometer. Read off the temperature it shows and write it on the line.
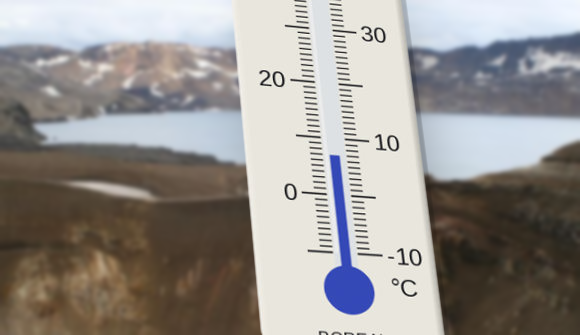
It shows 7 °C
